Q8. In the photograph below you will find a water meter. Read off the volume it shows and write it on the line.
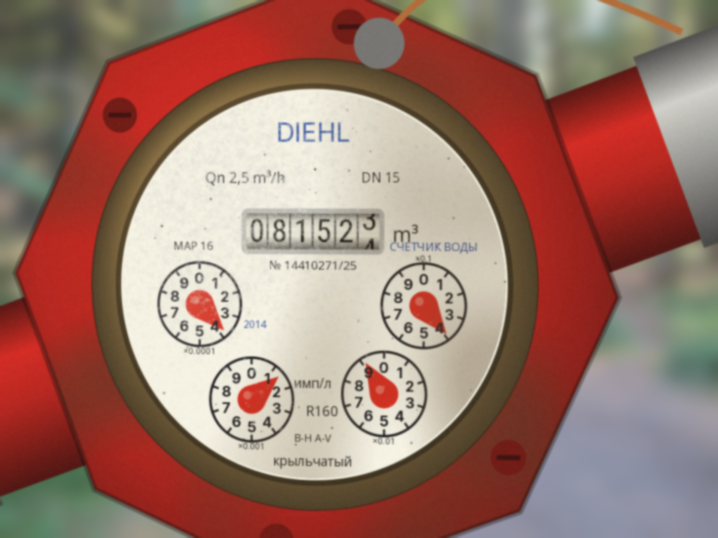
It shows 81523.3913 m³
